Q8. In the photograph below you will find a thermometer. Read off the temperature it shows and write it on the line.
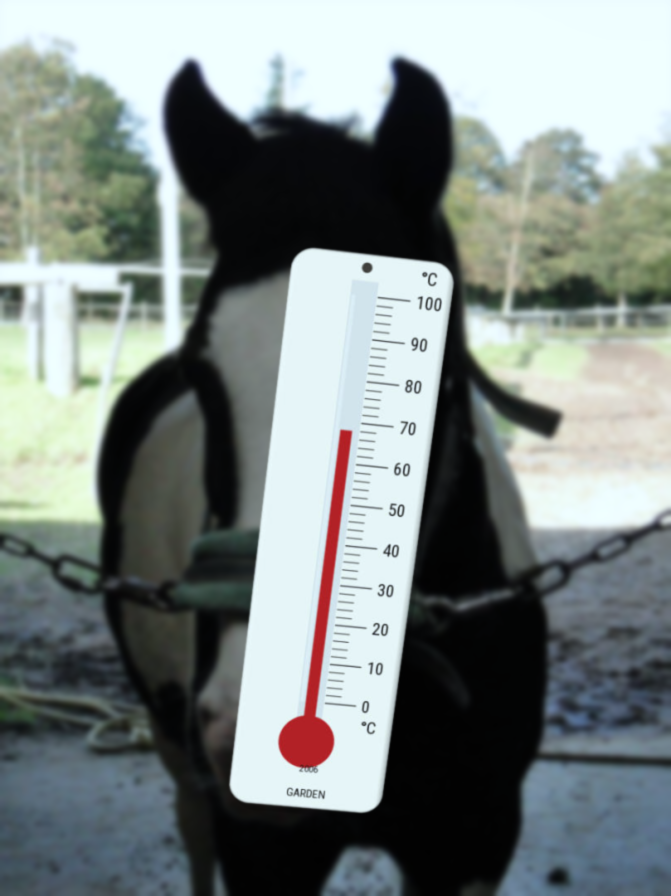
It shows 68 °C
